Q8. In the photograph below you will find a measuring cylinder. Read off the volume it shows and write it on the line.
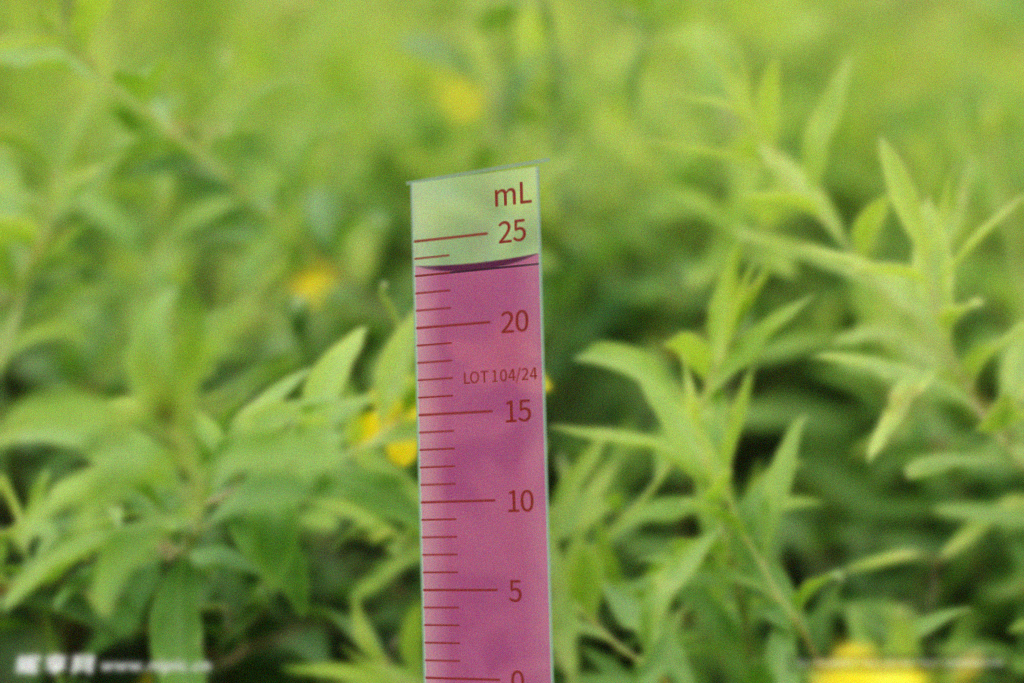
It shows 23 mL
